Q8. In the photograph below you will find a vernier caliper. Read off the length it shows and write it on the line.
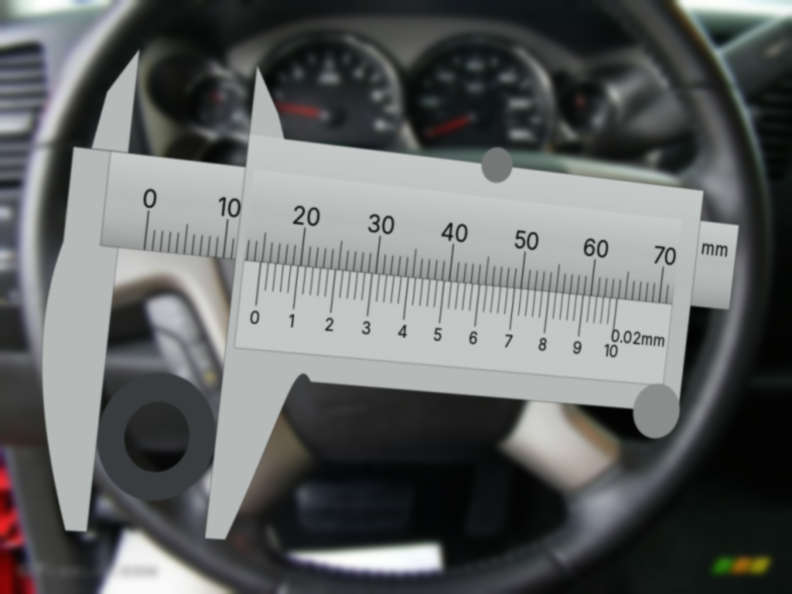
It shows 14.8 mm
